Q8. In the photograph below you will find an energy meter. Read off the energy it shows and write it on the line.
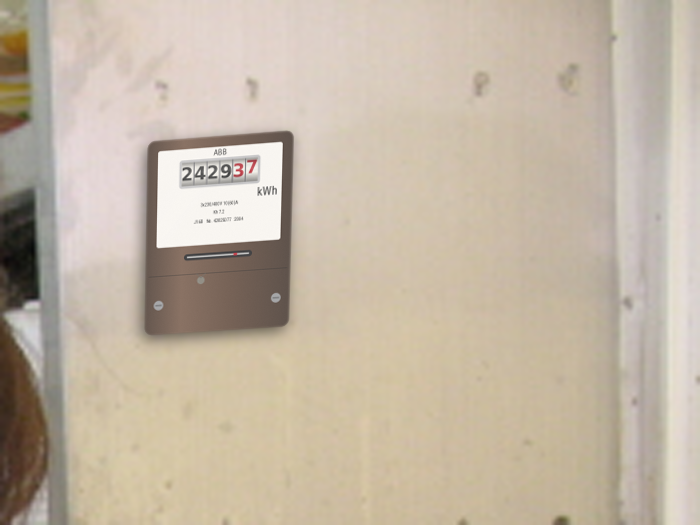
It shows 2429.37 kWh
